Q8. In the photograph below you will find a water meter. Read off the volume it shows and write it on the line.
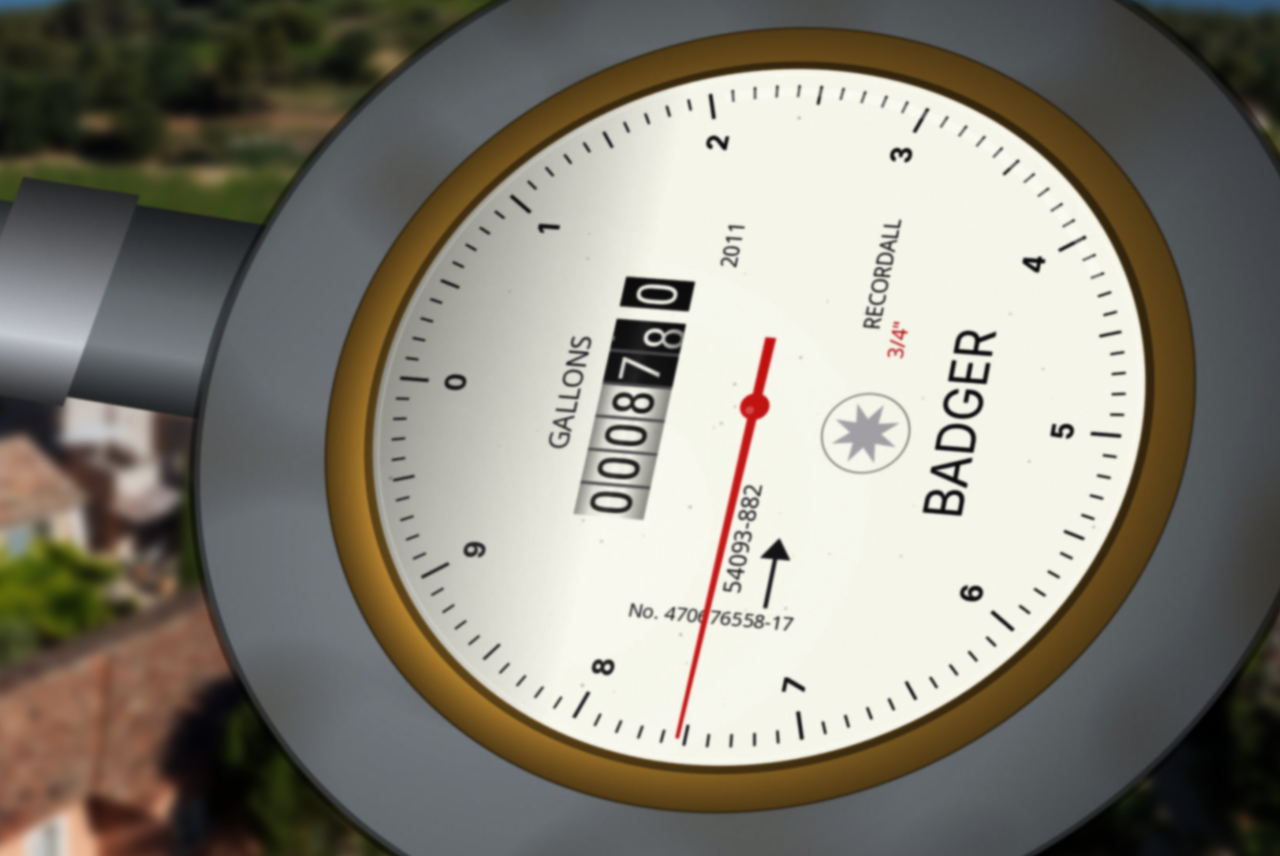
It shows 8777.5 gal
